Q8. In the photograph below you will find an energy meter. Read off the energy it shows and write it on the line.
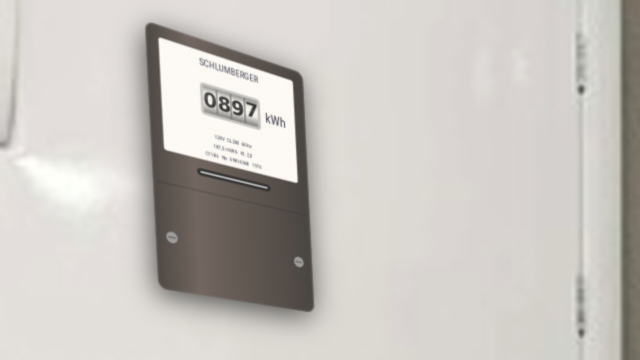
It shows 897 kWh
